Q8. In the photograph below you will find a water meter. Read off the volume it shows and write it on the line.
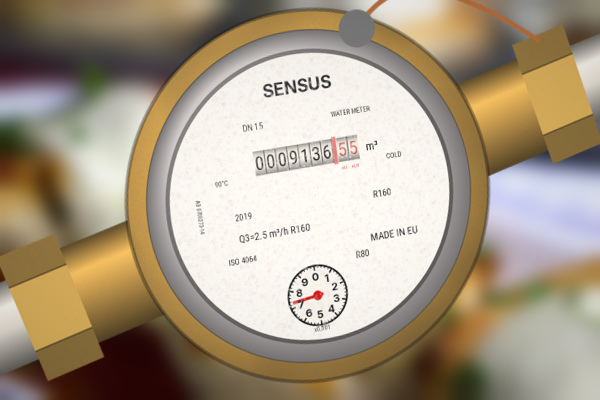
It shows 9136.557 m³
